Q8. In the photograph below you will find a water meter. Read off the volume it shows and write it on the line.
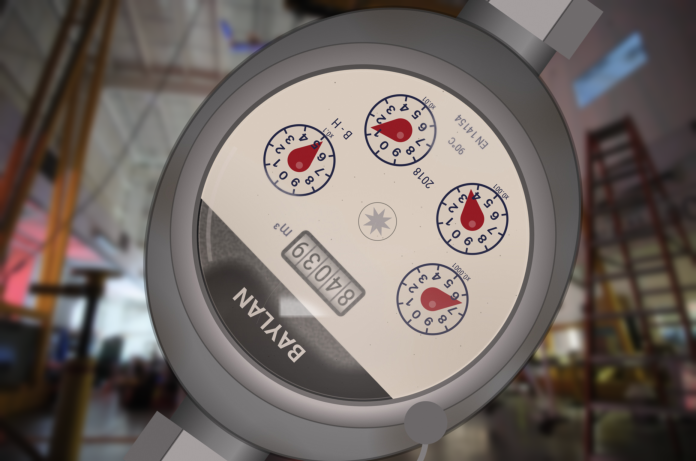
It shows 84039.5136 m³
